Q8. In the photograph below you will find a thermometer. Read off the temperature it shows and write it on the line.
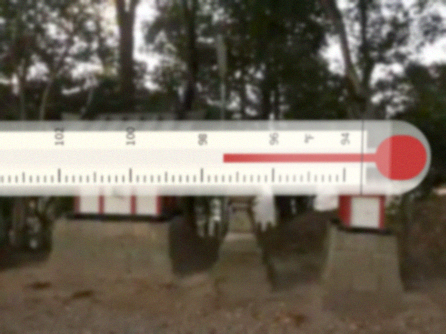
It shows 97.4 °F
